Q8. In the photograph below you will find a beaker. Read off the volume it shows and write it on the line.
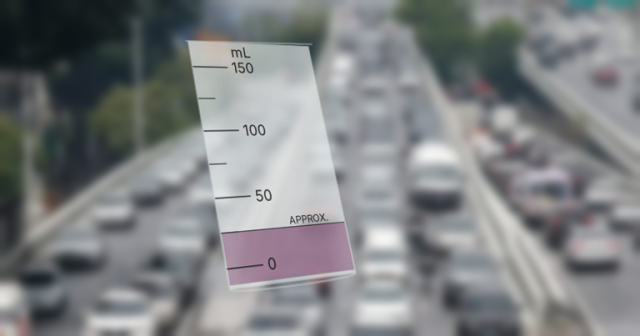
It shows 25 mL
